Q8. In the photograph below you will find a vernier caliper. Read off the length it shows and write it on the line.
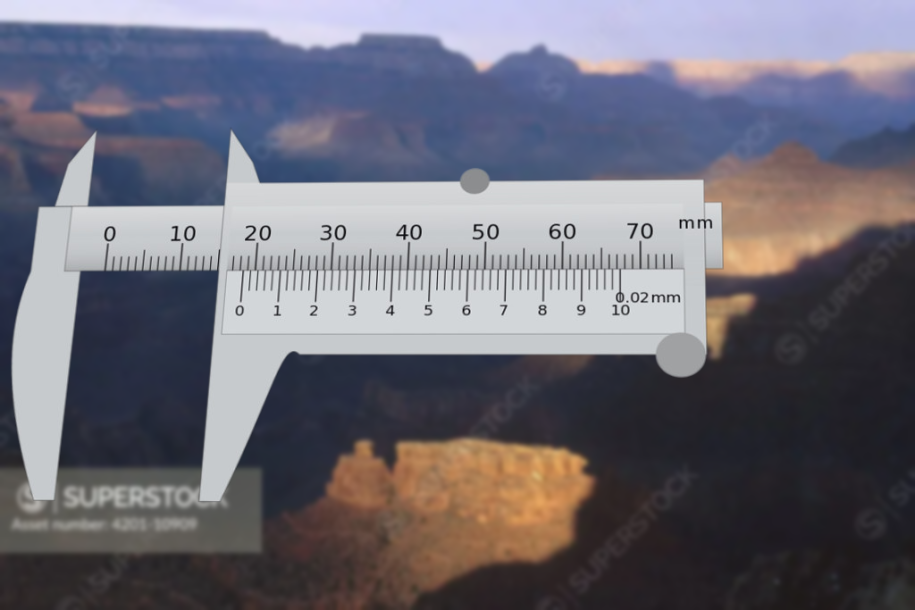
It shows 18.4 mm
